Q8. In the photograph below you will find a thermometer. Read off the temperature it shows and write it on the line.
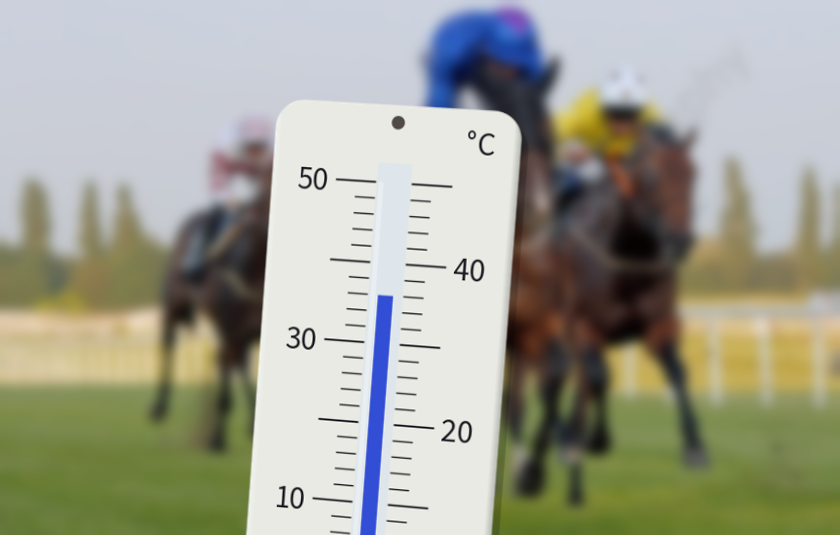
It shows 36 °C
